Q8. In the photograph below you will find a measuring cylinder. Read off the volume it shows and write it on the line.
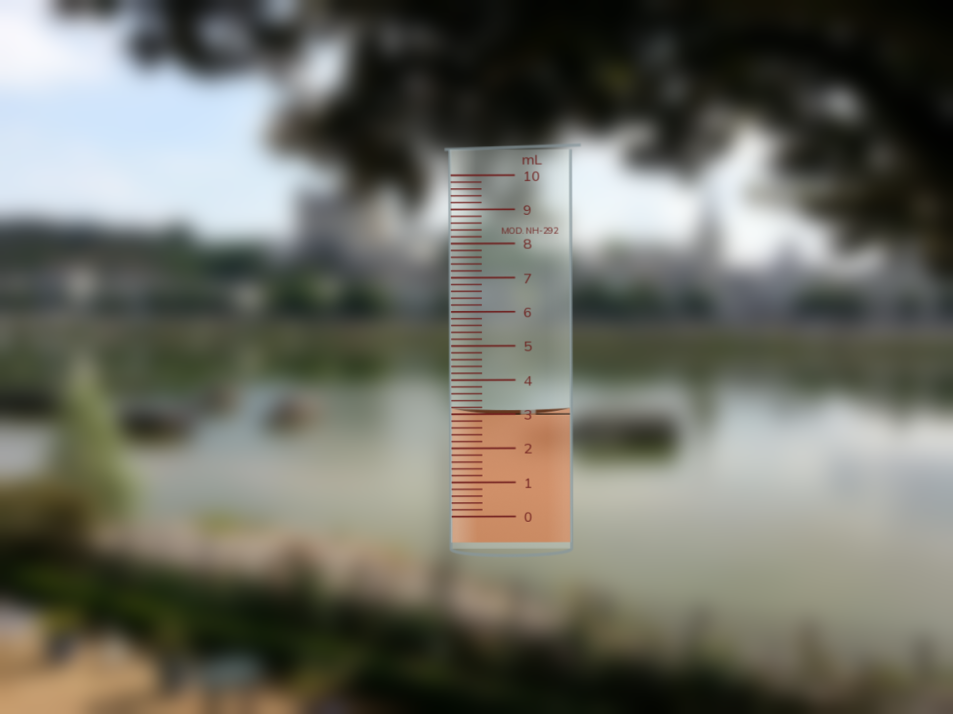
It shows 3 mL
